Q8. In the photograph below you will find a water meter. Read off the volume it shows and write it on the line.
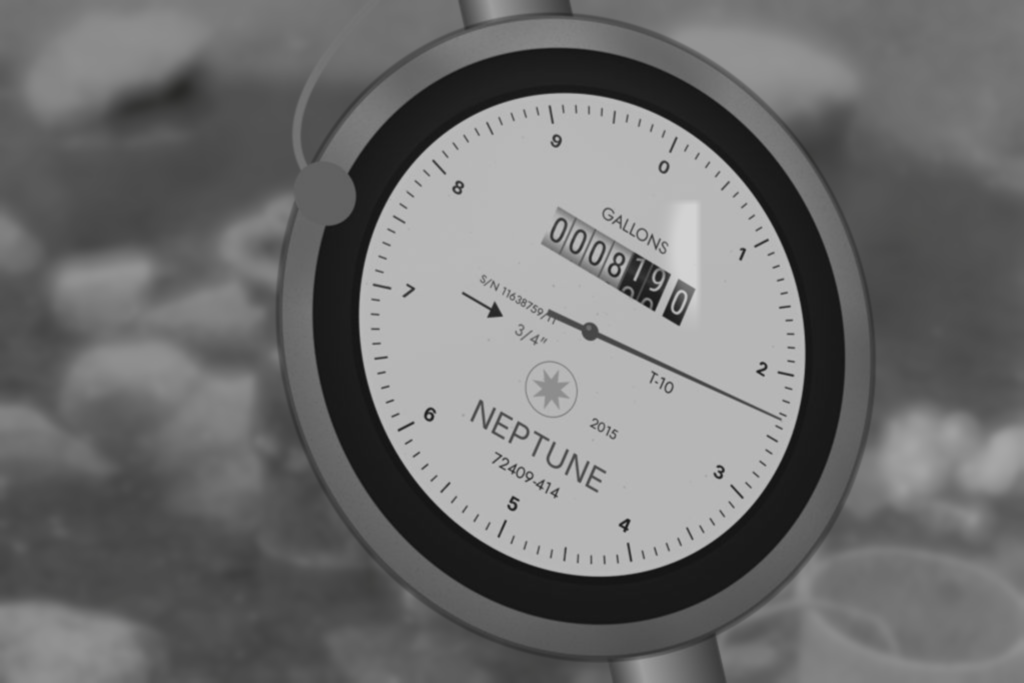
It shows 8192.3 gal
